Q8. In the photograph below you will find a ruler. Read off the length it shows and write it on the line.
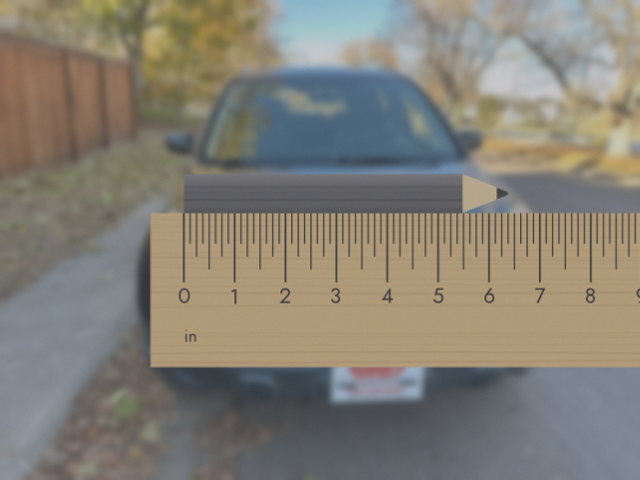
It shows 6.375 in
